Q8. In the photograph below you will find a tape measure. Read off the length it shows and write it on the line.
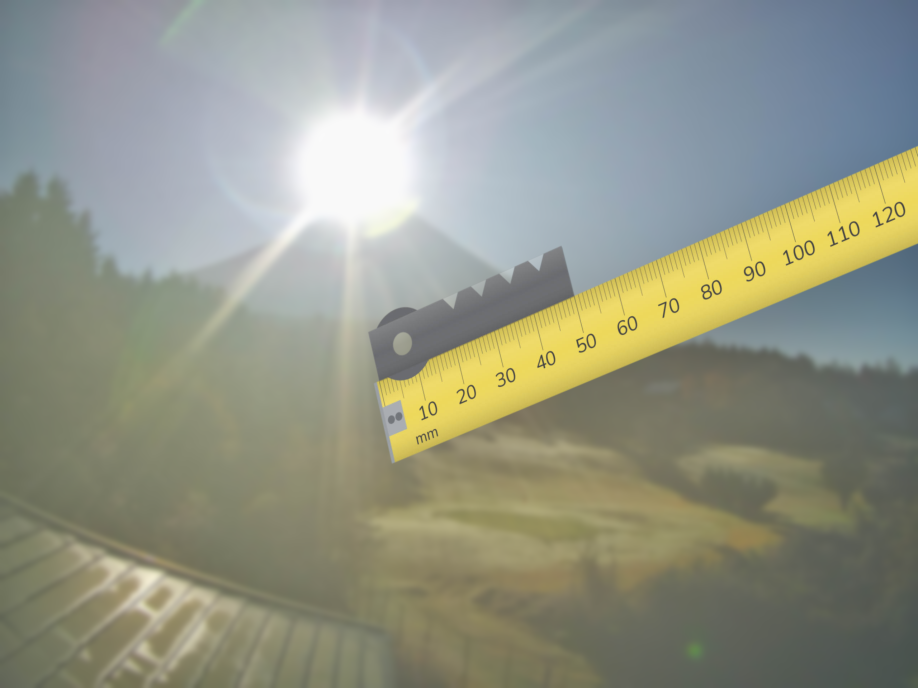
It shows 50 mm
